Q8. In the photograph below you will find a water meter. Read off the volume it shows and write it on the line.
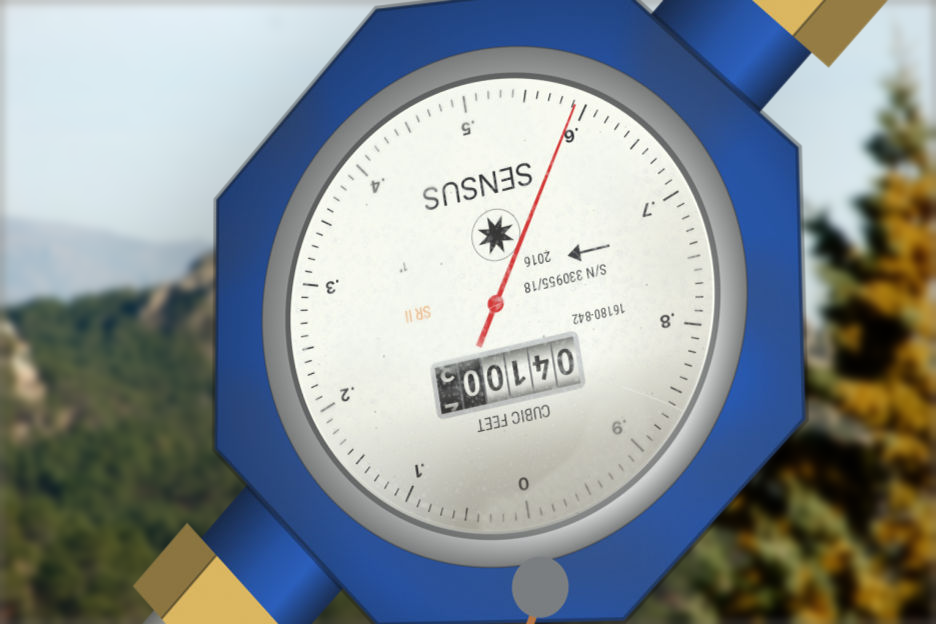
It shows 41002.59 ft³
